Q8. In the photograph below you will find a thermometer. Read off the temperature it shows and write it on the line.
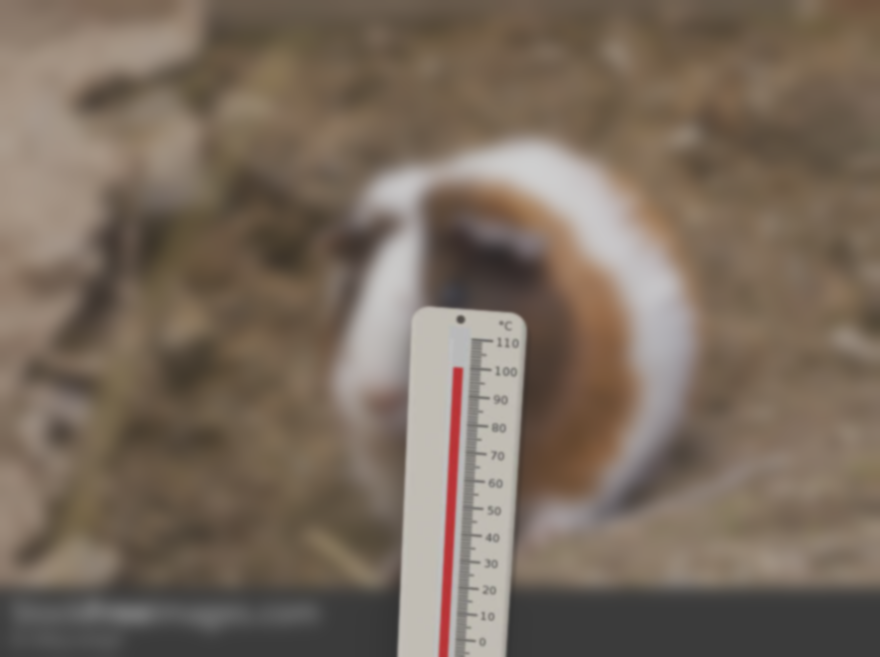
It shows 100 °C
